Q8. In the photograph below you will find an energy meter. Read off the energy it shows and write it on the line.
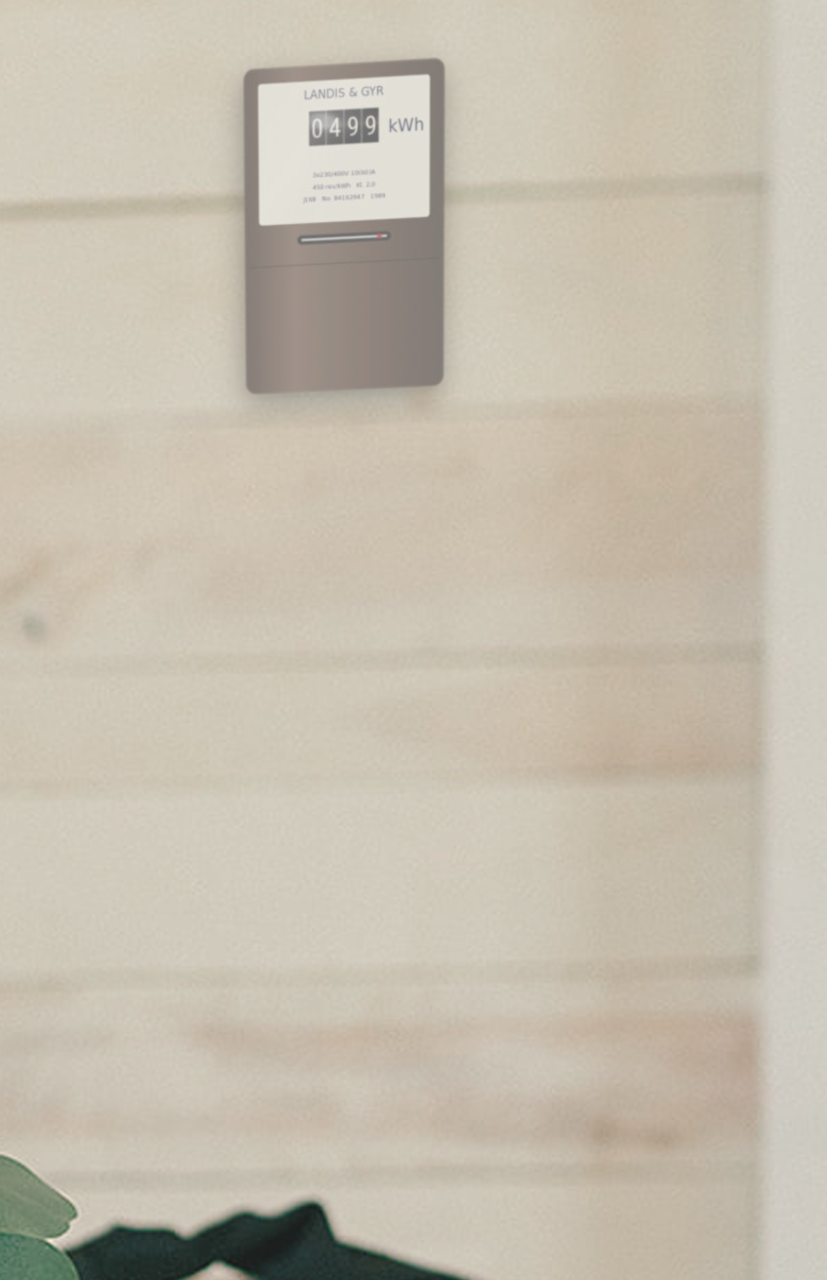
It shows 499 kWh
